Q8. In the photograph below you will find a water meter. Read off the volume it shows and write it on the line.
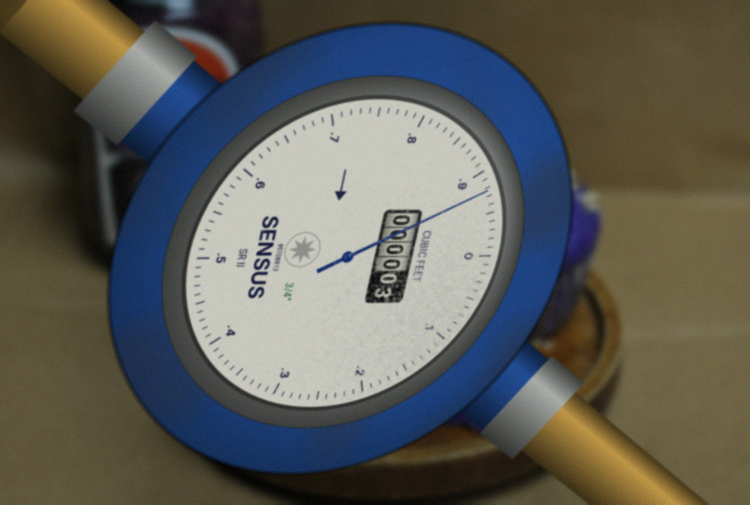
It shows 2.92 ft³
